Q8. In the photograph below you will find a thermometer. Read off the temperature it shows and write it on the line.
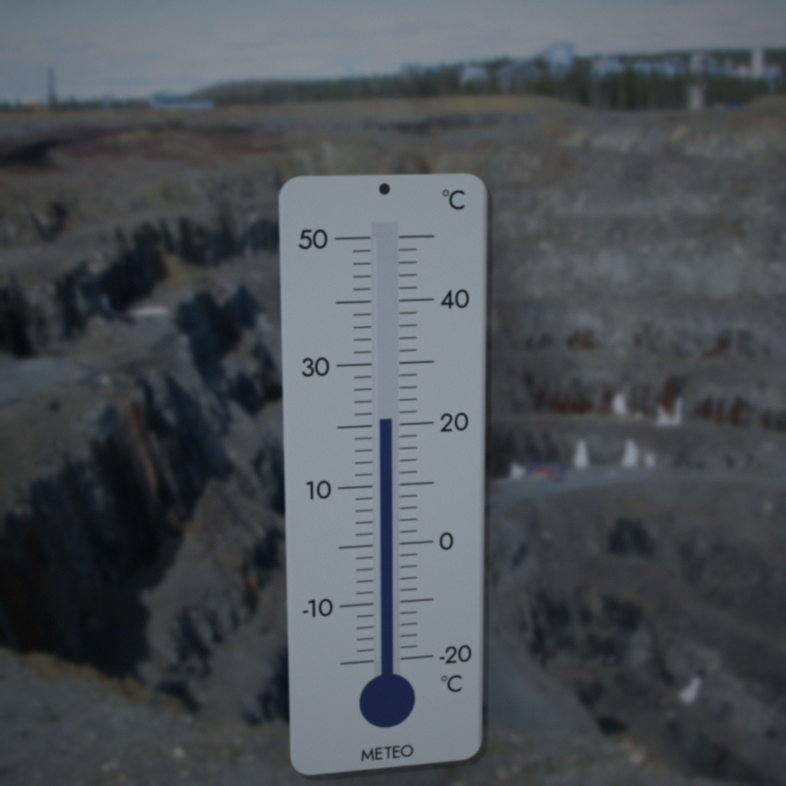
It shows 21 °C
